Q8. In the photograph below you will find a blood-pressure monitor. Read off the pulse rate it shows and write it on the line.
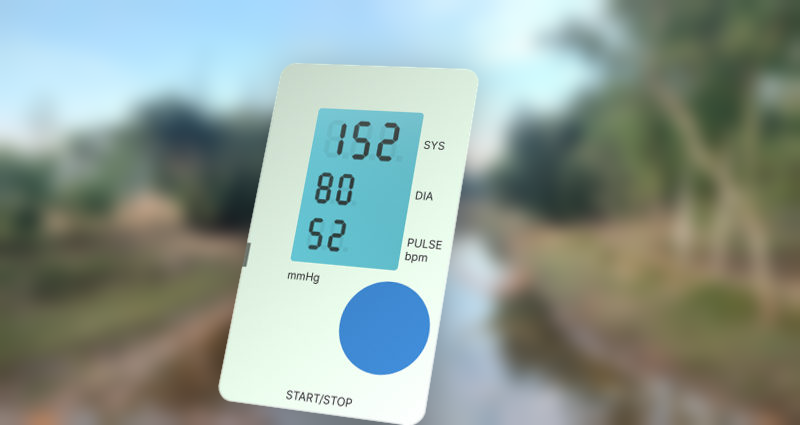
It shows 52 bpm
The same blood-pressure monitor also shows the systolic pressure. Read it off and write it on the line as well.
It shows 152 mmHg
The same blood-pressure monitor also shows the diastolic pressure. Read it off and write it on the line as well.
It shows 80 mmHg
